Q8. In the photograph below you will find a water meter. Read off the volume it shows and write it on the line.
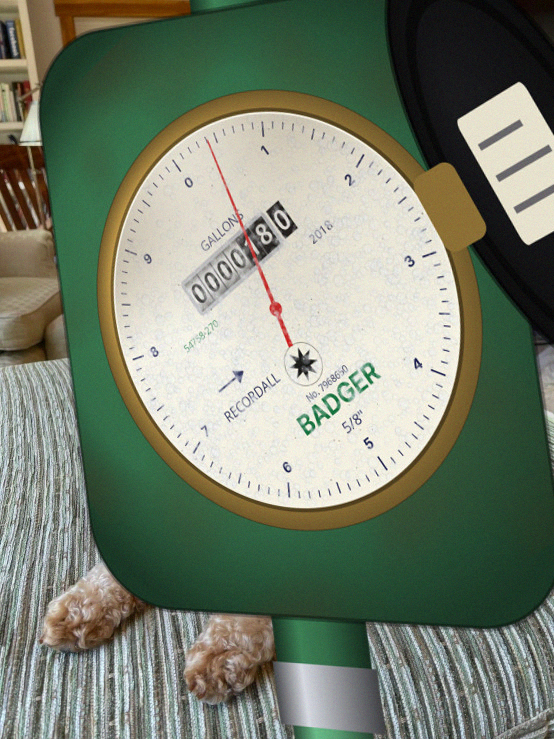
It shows 180.4 gal
